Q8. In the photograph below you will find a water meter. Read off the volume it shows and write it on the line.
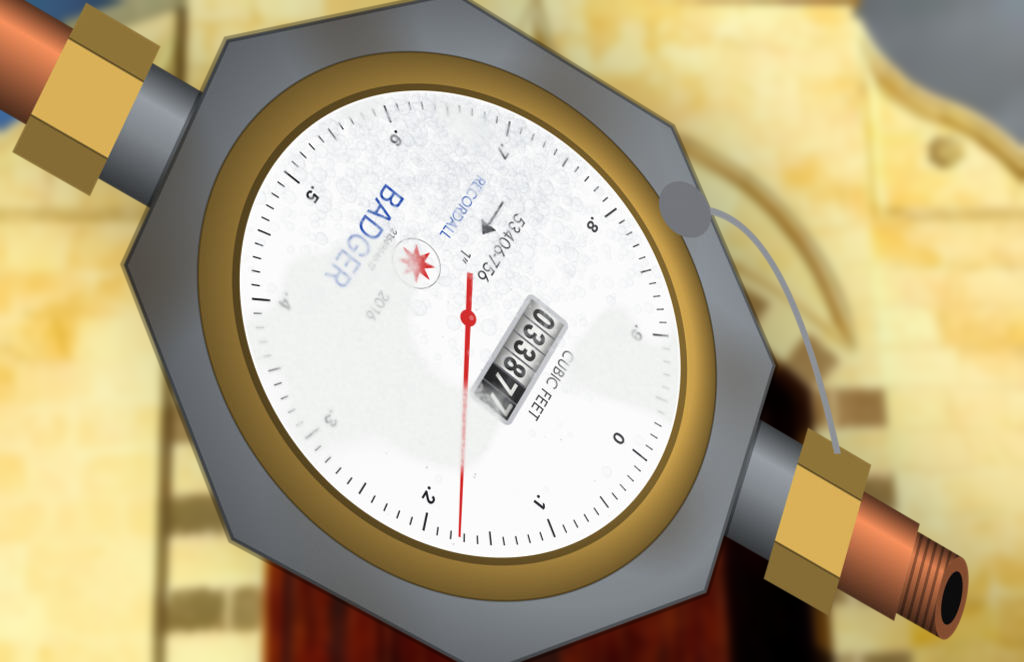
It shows 33877.17 ft³
